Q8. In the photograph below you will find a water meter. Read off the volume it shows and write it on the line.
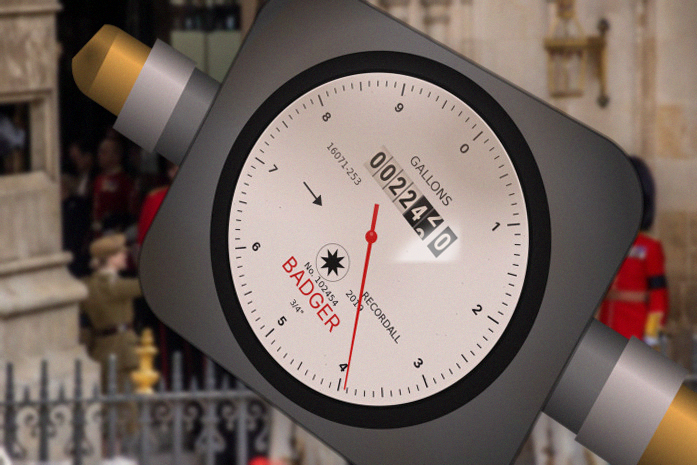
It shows 22423.9 gal
